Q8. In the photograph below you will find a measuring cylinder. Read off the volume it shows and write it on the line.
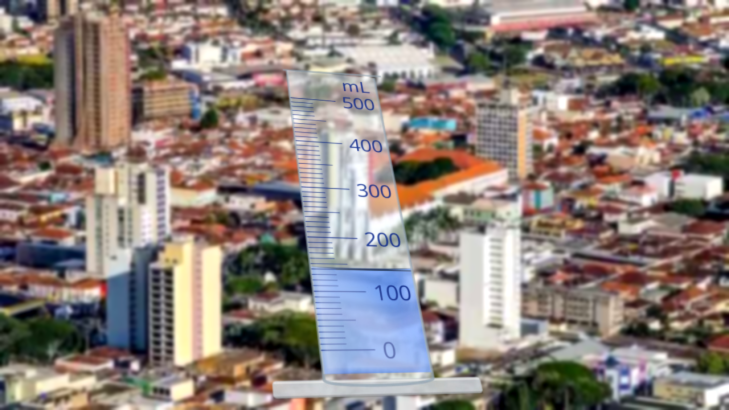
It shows 140 mL
